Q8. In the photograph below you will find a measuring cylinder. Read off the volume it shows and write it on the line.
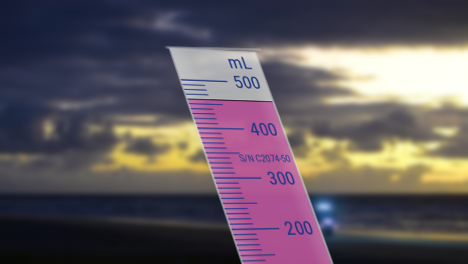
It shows 460 mL
